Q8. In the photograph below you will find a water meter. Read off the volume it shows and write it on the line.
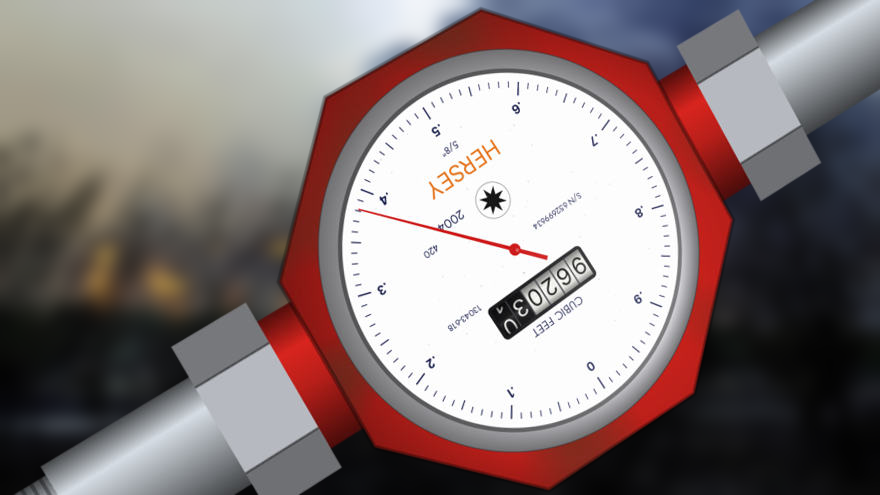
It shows 962030.38 ft³
